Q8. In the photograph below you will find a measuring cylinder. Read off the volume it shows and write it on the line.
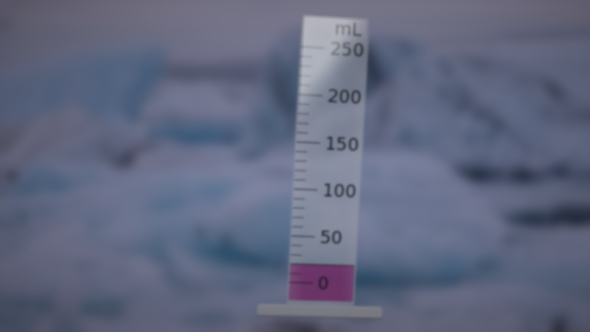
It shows 20 mL
